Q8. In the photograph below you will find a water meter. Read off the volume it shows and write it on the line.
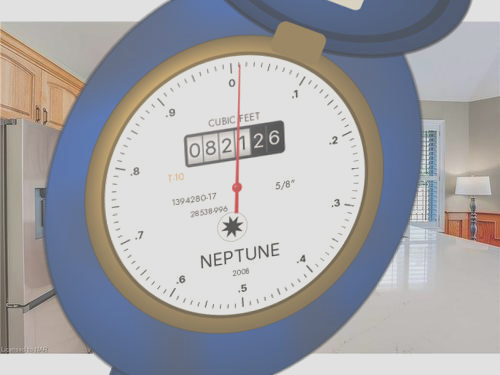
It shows 82126.01 ft³
